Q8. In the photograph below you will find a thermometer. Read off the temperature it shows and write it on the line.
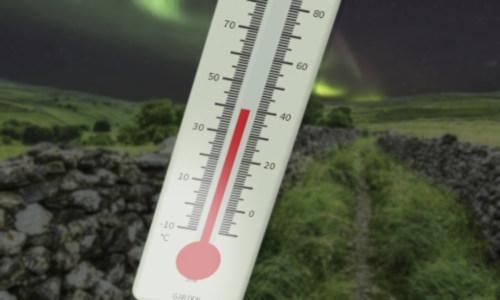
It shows 40 °C
